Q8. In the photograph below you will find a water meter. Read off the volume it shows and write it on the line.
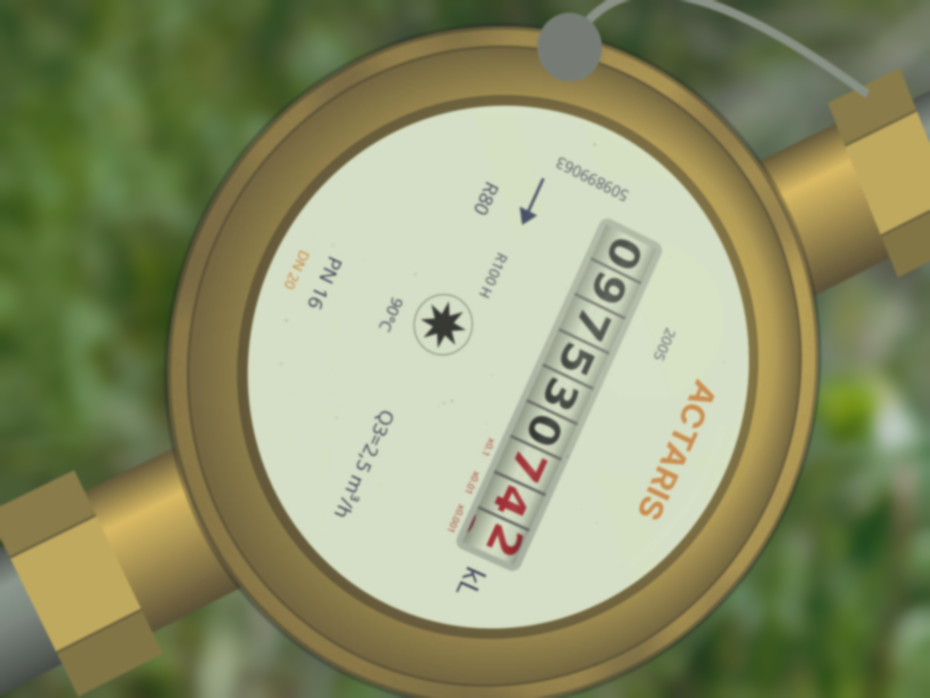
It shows 97530.742 kL
